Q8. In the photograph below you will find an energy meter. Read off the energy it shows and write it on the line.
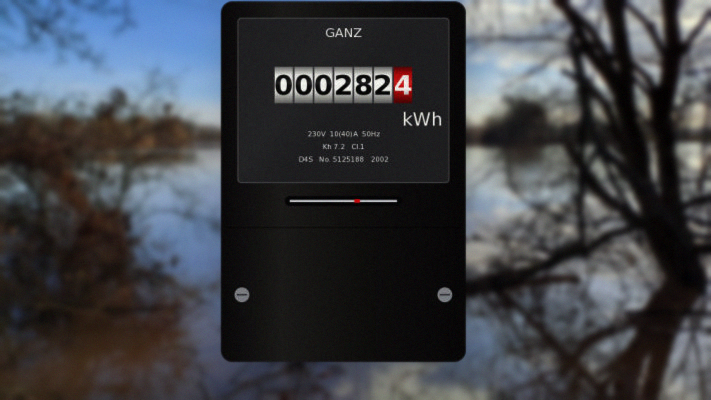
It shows 282.4 kWh
